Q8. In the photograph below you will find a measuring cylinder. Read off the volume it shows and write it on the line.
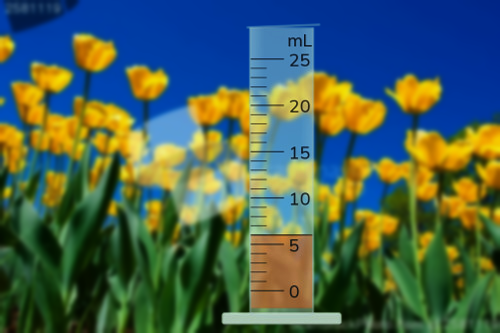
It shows 6 mL
